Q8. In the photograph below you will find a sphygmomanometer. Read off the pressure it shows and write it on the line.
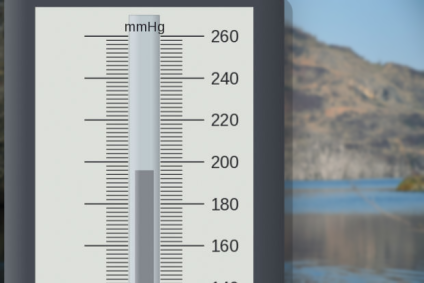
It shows 196 mmHg
